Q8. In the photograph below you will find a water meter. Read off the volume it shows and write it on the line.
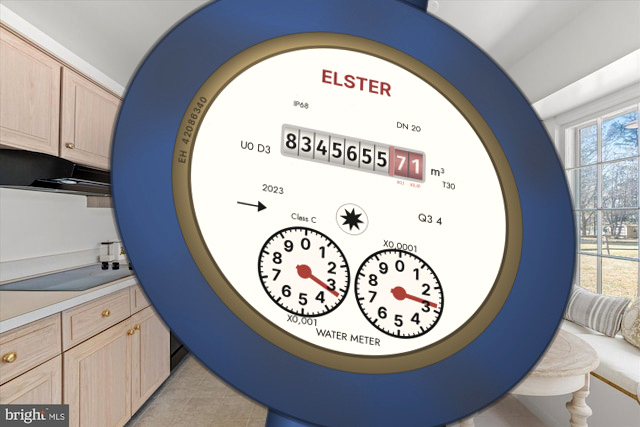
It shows 8345655.7132 m³
